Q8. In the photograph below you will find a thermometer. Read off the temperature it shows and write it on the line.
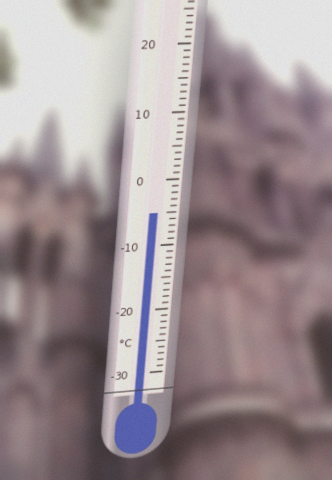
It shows -5 °C
